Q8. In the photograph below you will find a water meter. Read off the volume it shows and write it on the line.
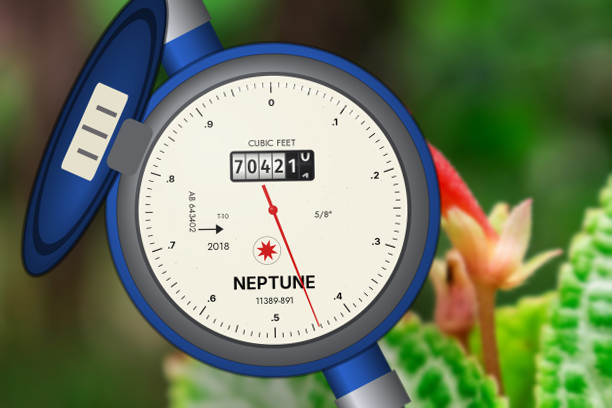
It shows 704210.44 ft³
